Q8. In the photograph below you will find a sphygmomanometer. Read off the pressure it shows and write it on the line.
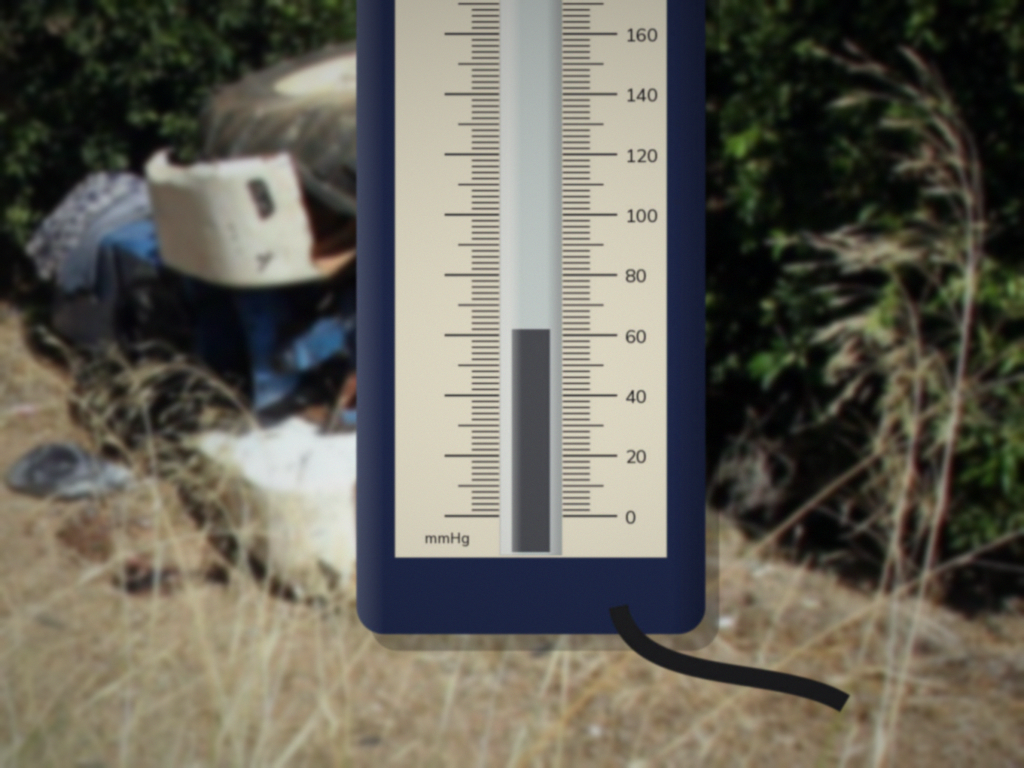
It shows 62 mmHg
